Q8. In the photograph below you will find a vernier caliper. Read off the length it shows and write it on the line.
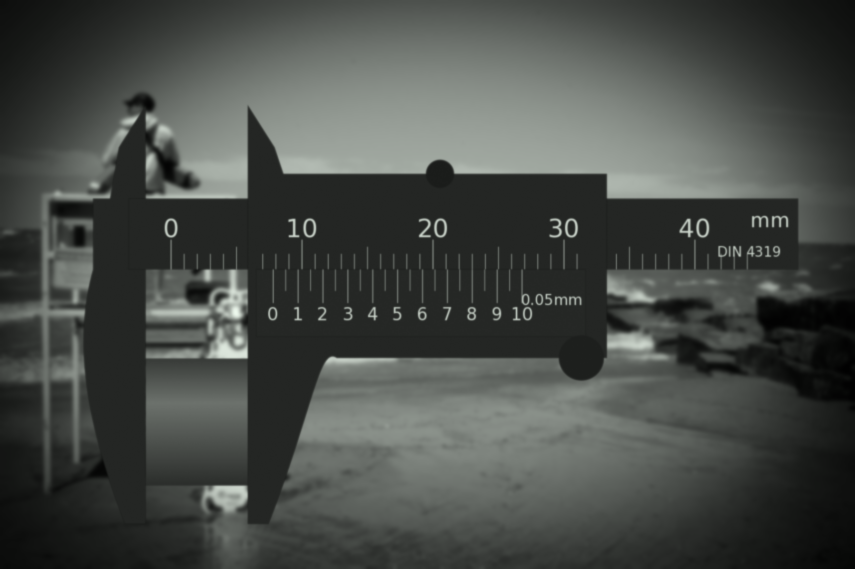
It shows 7.8 mm
